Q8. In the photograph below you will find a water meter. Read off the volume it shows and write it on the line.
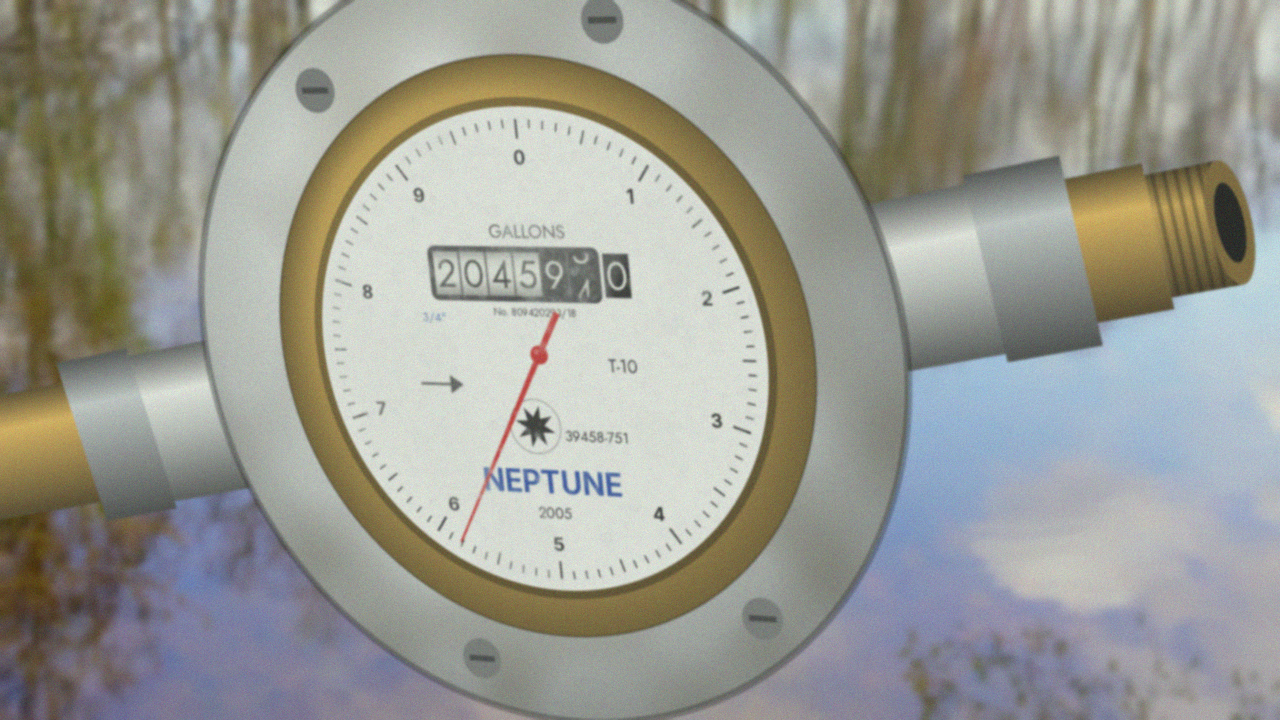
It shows 2045935.8 gal
